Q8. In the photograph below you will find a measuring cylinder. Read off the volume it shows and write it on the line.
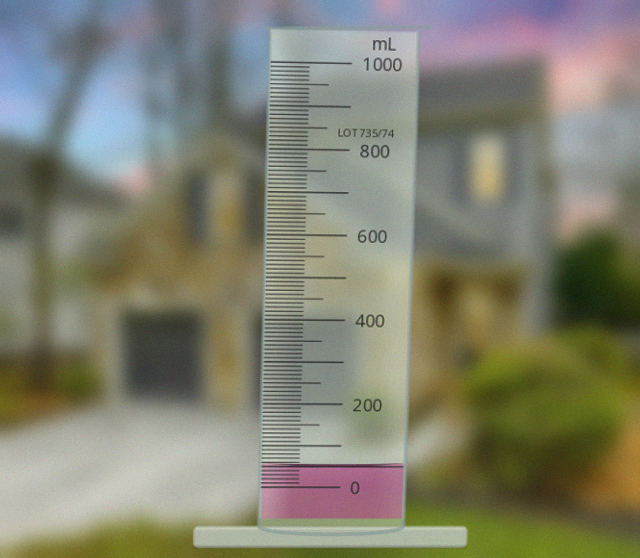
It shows 50 mL
